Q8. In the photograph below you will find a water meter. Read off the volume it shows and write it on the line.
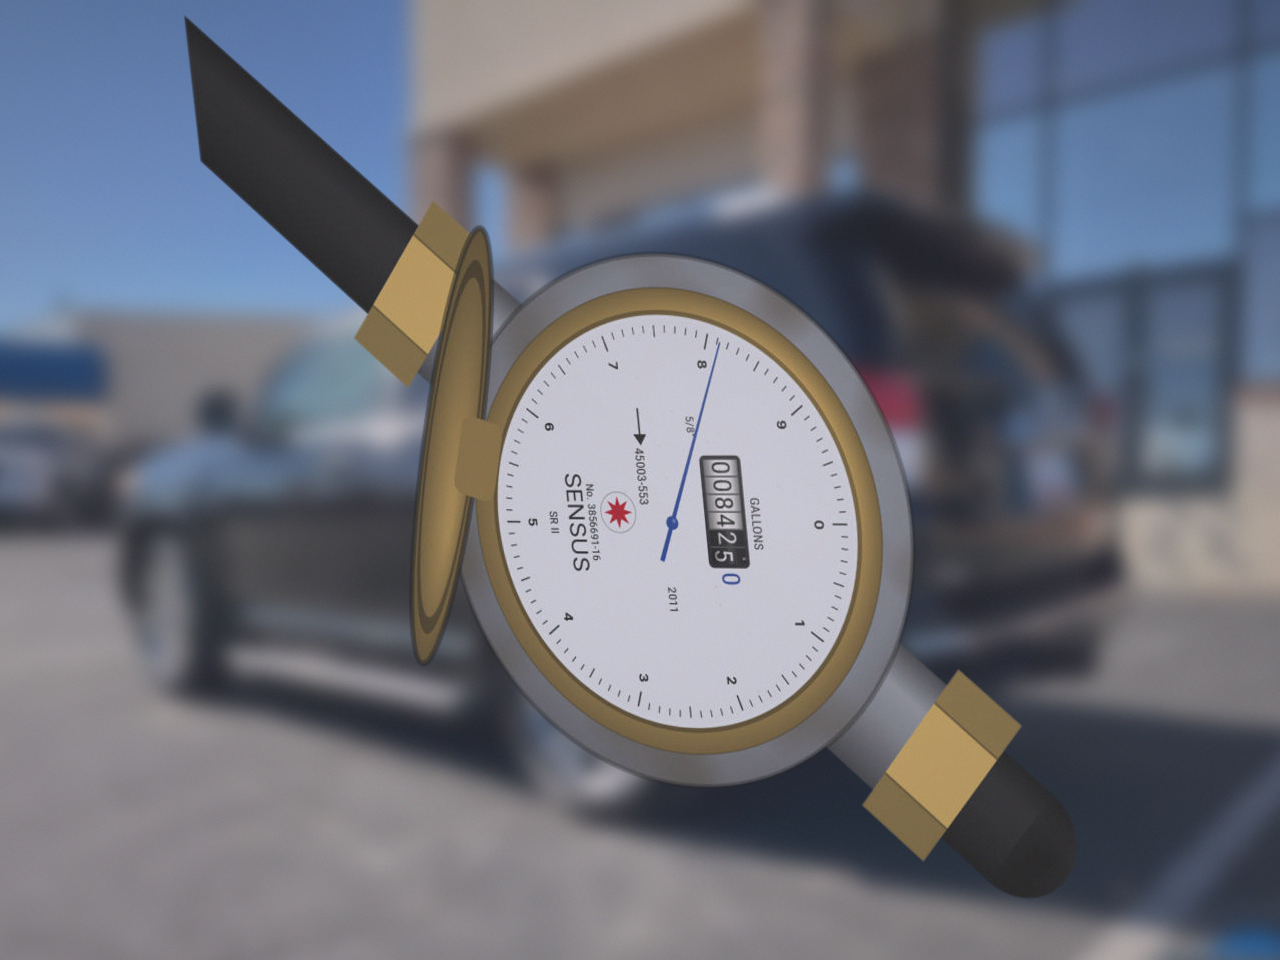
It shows 84248.1 gal
